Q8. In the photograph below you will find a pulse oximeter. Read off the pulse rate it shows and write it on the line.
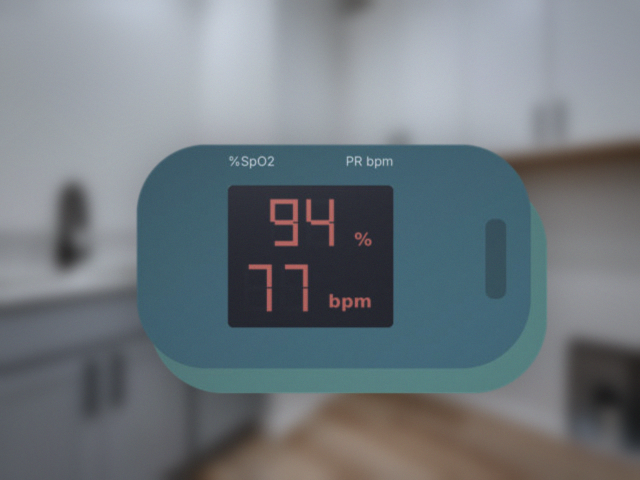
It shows 77 bpm
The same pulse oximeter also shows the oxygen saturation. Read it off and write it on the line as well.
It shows 94 %
